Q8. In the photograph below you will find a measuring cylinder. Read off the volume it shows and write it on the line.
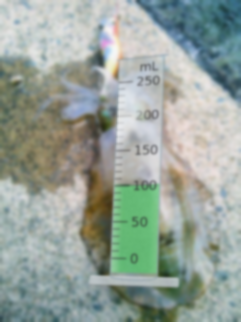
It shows 100 mL
